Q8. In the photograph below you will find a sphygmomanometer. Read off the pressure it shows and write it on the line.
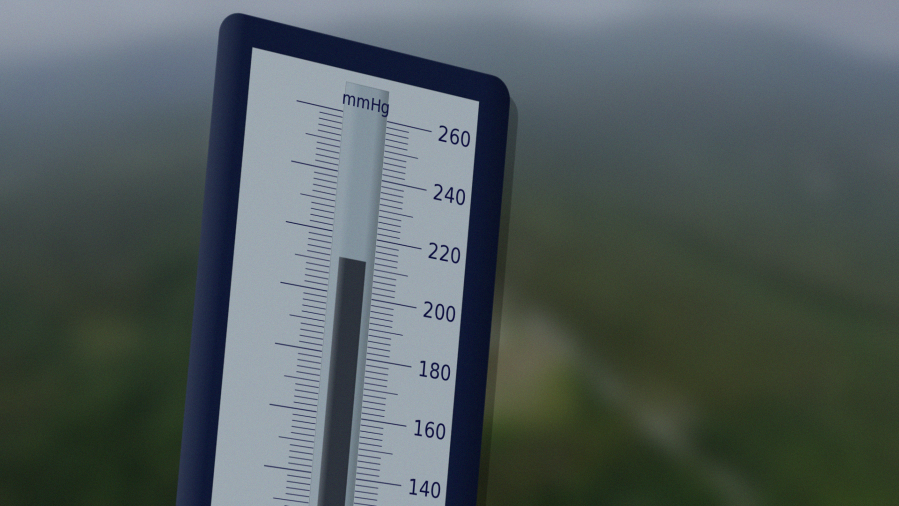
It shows 212 mmHg
